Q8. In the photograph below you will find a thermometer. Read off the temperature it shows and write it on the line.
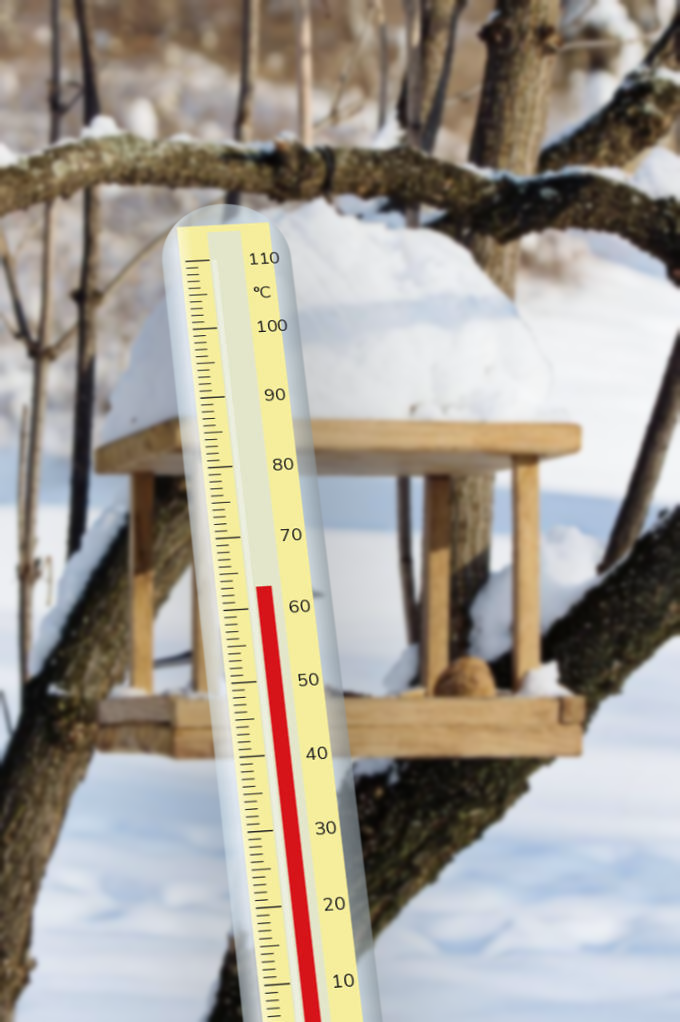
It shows 63 °C
